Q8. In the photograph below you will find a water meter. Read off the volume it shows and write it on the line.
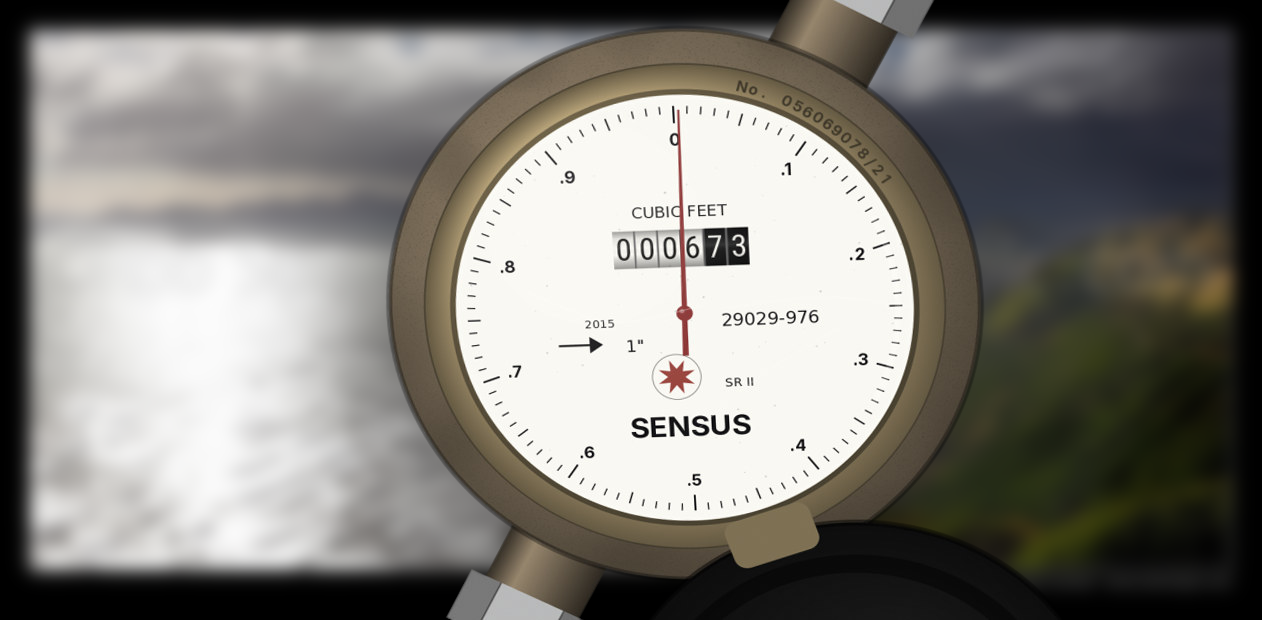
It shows 673.00 ft³
